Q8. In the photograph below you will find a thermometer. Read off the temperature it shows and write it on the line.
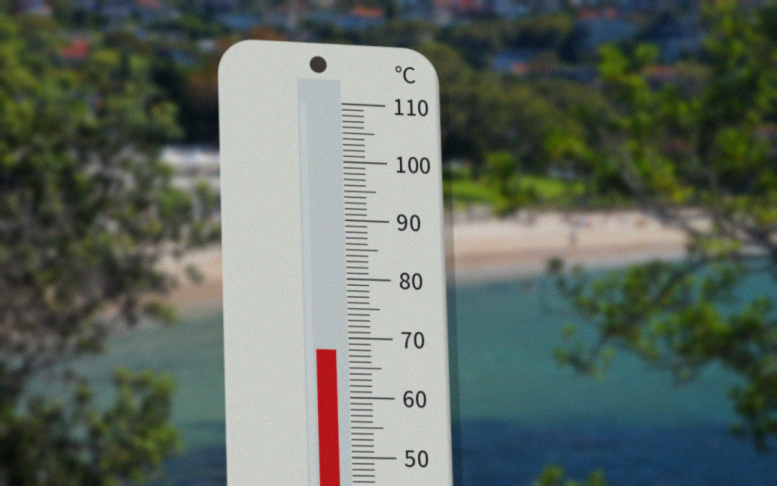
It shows 68 °C
